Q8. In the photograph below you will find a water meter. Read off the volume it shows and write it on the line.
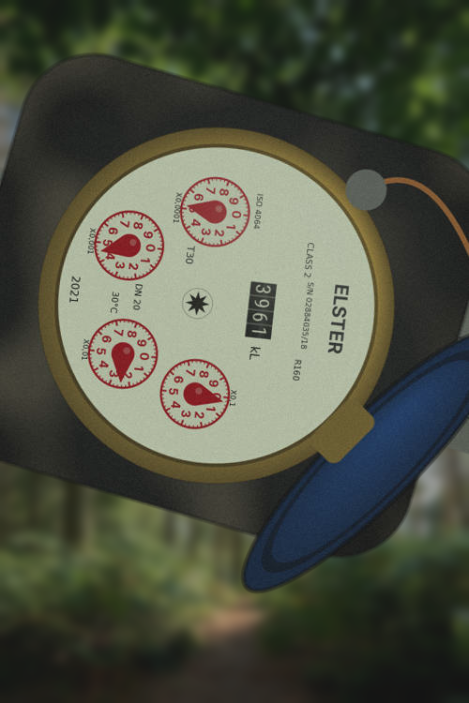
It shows 3961.0245 kL
